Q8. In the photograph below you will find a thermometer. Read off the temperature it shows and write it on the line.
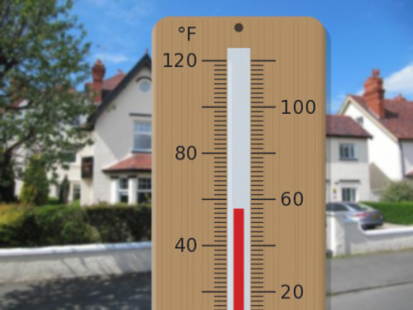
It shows 56 °F
